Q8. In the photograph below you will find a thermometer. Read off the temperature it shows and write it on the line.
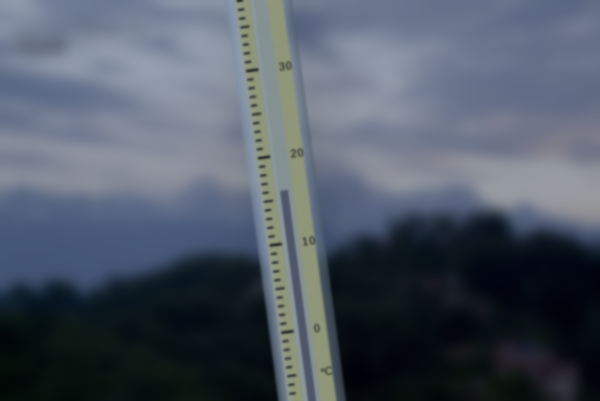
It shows 16 °C
